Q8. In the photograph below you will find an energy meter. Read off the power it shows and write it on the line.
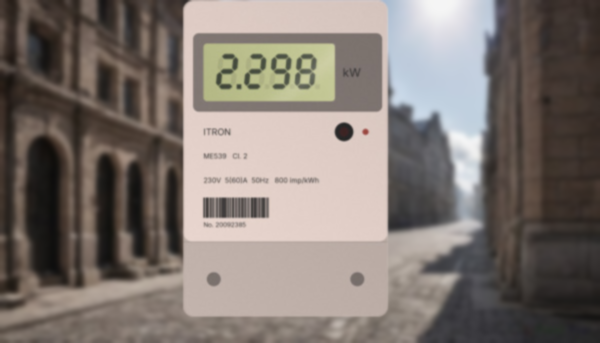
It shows 2.298 kW
